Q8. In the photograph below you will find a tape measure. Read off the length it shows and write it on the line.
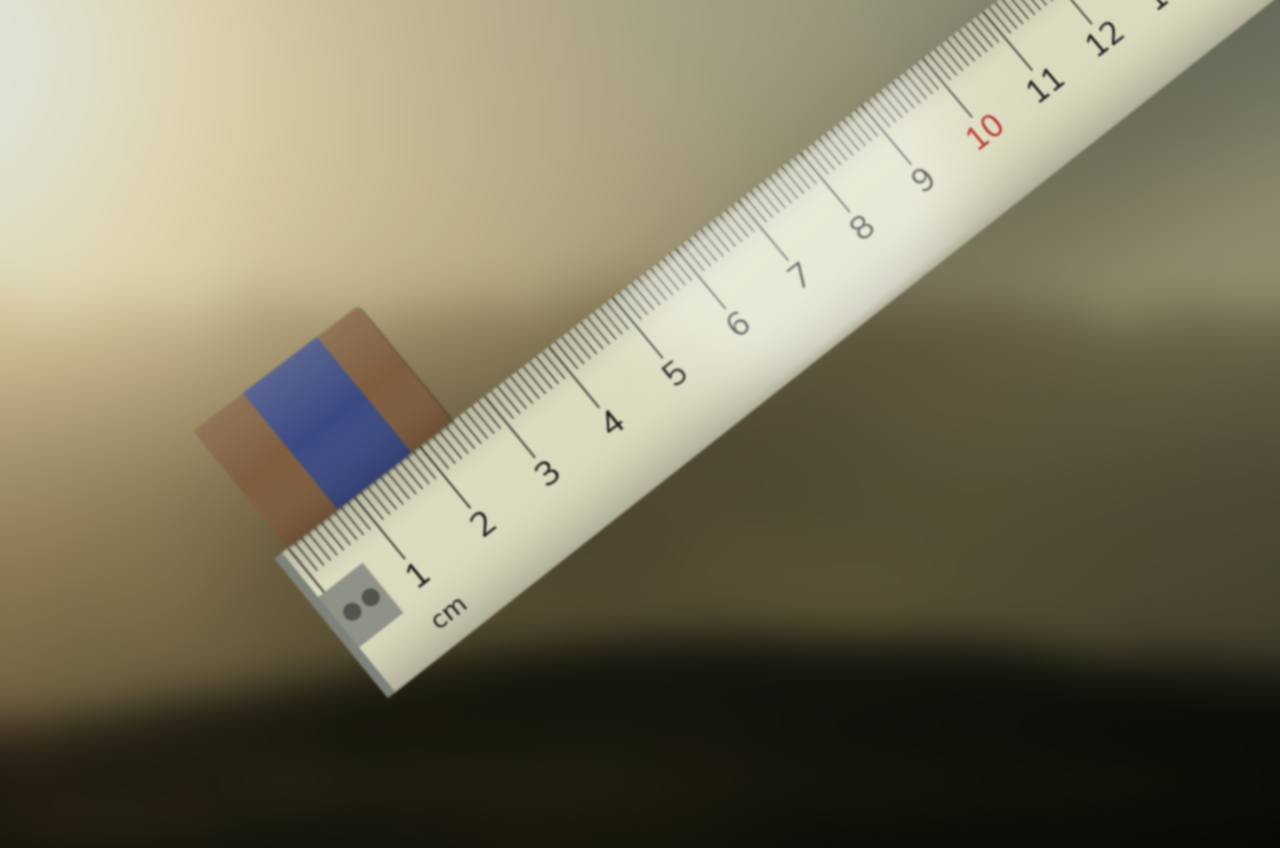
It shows 2.5 cm
